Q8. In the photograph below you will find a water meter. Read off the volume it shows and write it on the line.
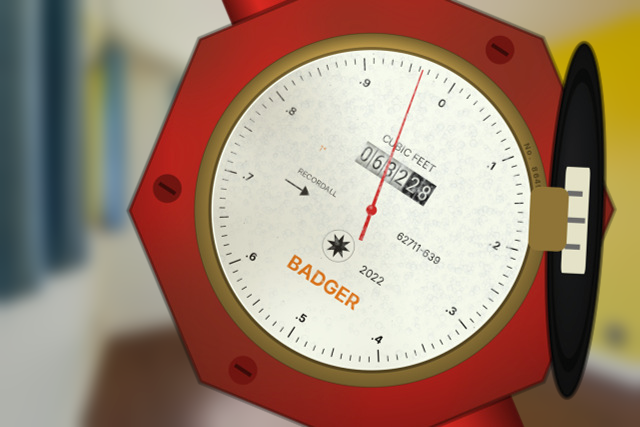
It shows 63227.96 ft³
